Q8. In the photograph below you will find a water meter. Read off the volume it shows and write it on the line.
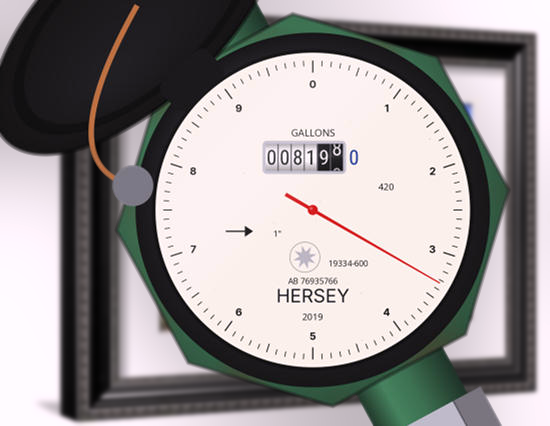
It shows 81983.3 gal
